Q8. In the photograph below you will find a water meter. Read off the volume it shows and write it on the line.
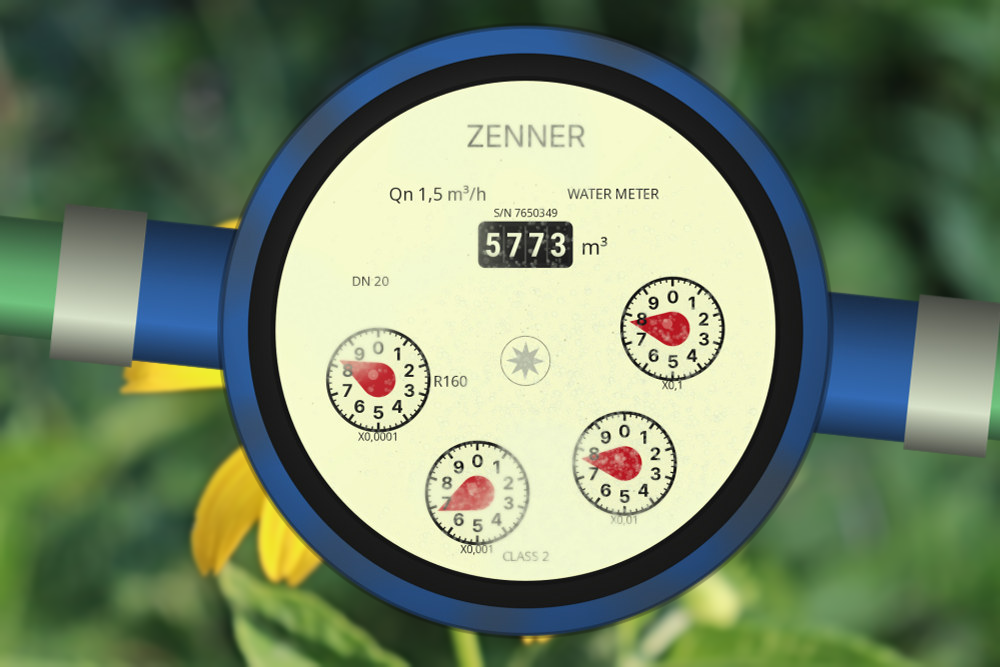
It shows 5773.7768 m³
